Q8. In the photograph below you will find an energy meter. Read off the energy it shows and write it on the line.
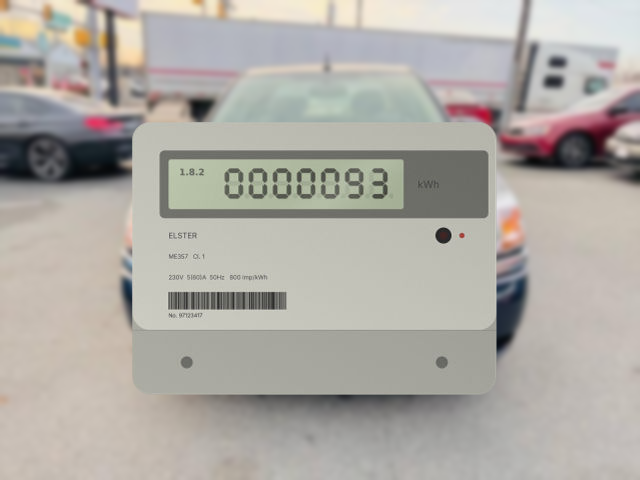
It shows 93 kWh
